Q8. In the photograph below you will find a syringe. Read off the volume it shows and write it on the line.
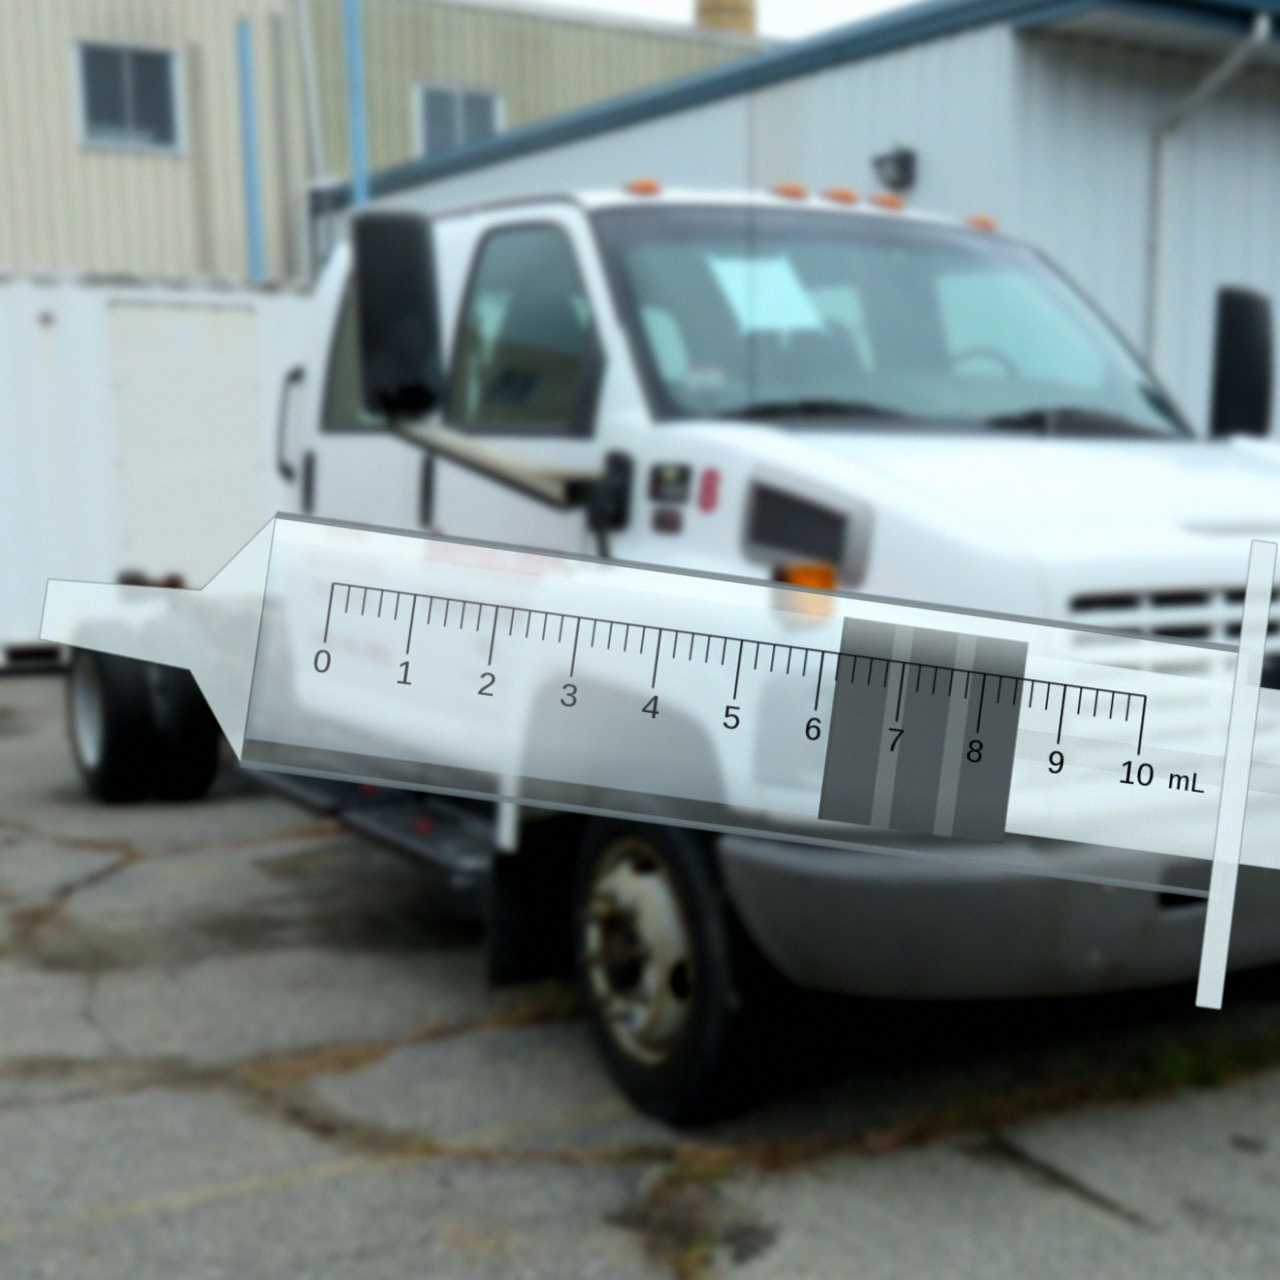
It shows 6.2 mL
